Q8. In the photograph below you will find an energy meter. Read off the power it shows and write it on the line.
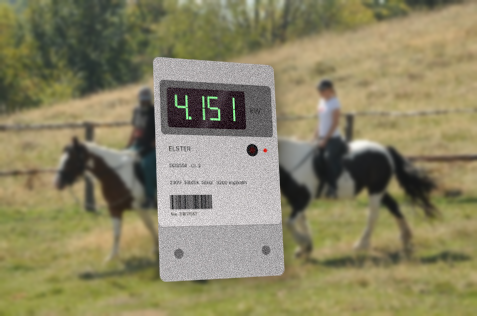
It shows 4.151 kW
